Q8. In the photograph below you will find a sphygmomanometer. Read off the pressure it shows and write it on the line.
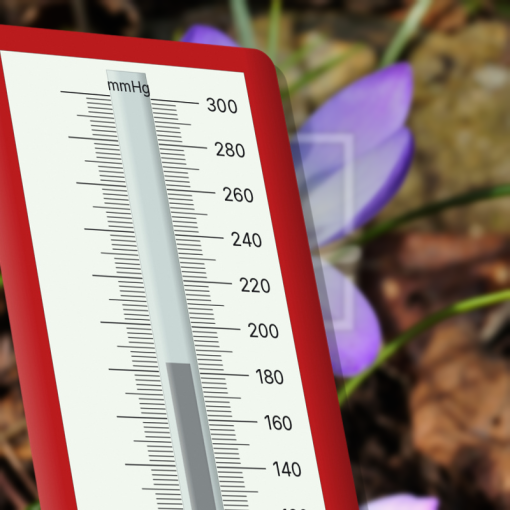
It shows 184 mmHg
